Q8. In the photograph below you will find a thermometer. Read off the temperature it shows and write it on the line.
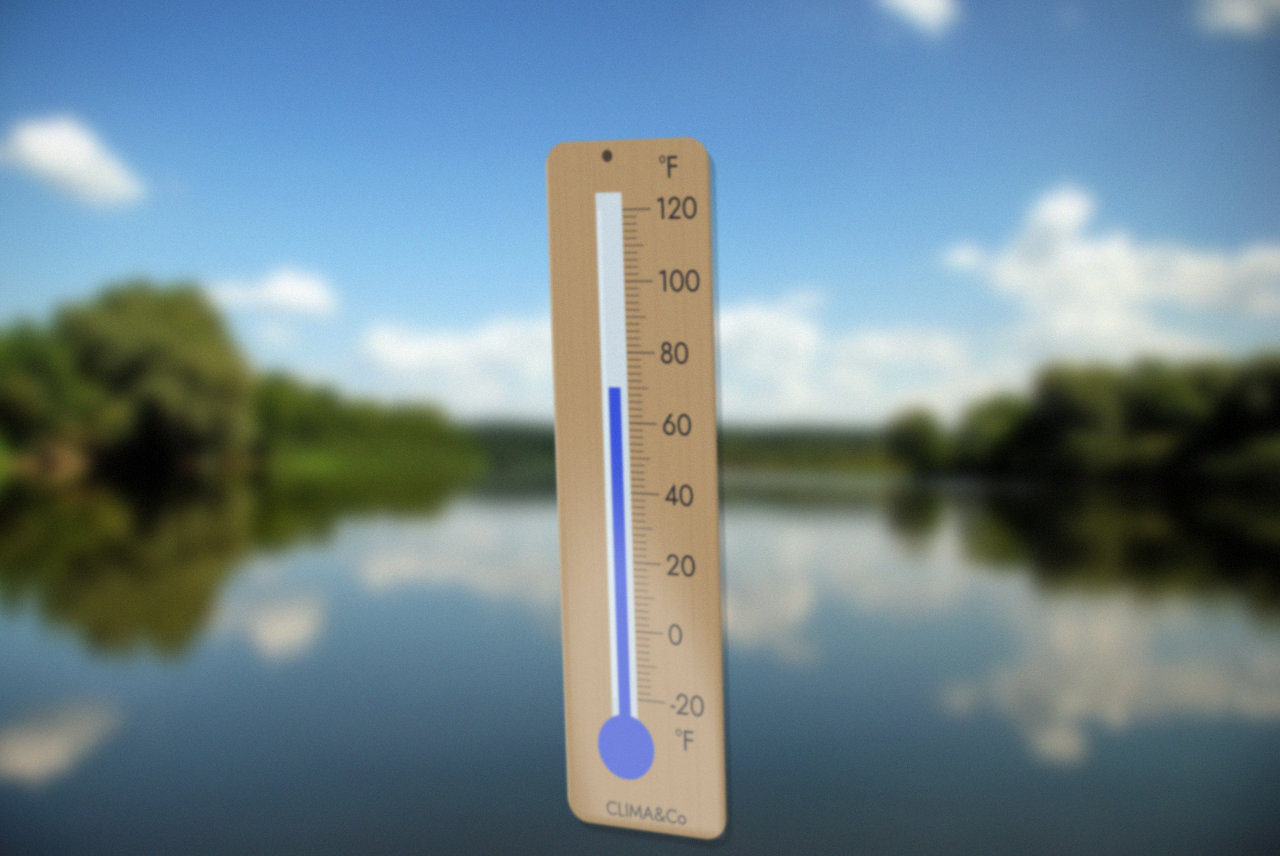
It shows 70 °F
